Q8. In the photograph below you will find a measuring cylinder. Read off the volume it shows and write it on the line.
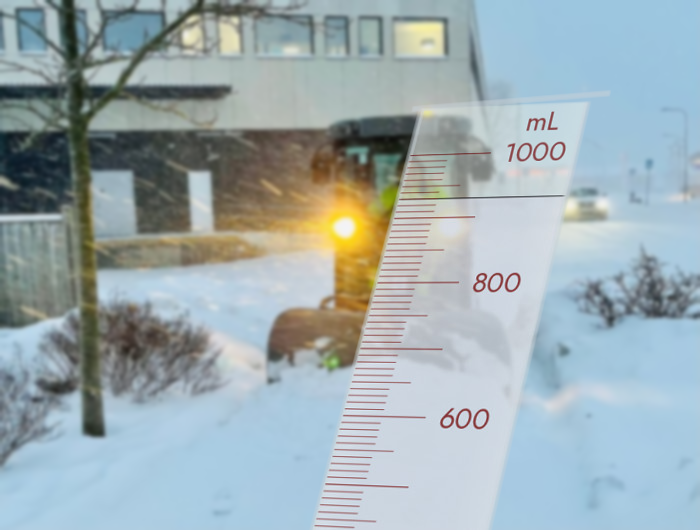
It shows 930 mL
